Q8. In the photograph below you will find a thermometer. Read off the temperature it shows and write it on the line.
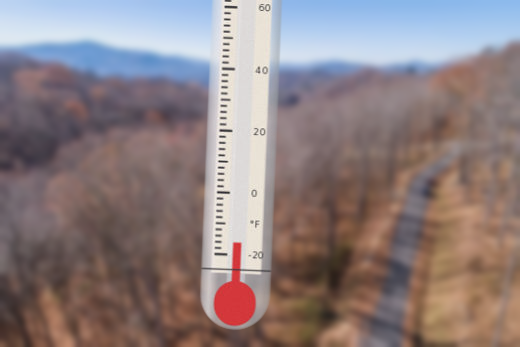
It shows -16 °F
